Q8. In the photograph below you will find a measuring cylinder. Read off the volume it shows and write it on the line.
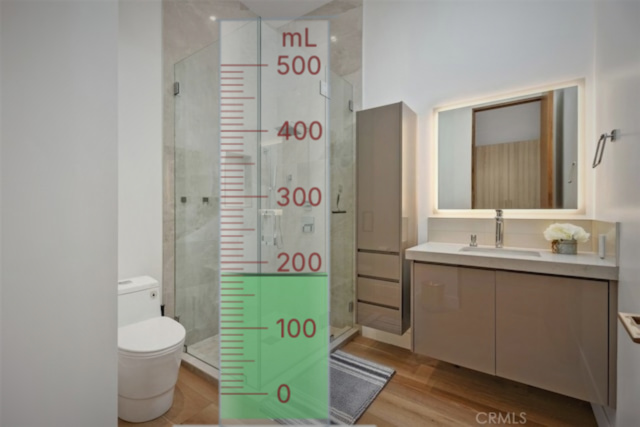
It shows 180 mL
